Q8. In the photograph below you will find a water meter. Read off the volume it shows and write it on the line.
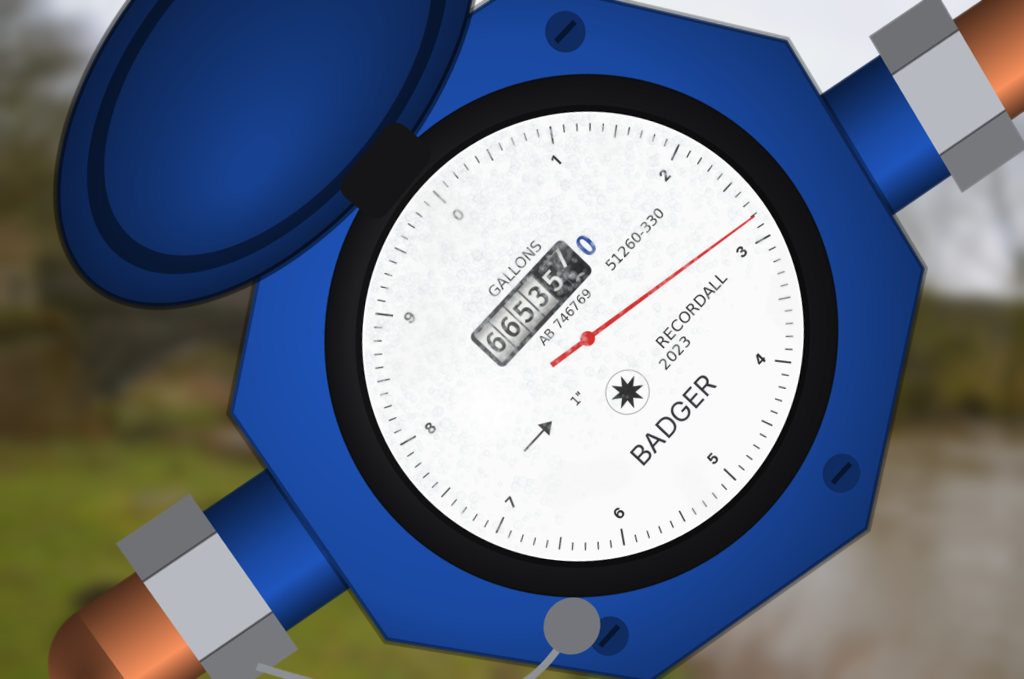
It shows 6653572.8 gal
